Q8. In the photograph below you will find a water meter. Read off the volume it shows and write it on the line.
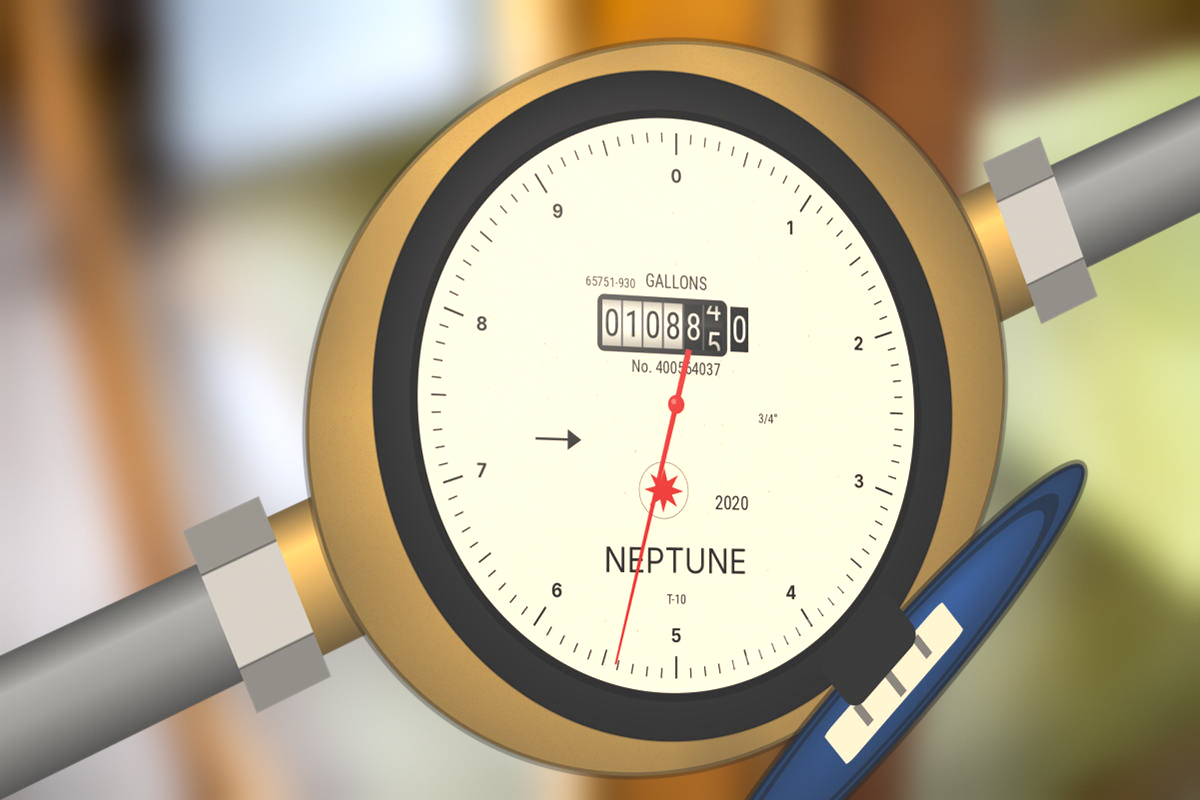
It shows 108845.4 gal
